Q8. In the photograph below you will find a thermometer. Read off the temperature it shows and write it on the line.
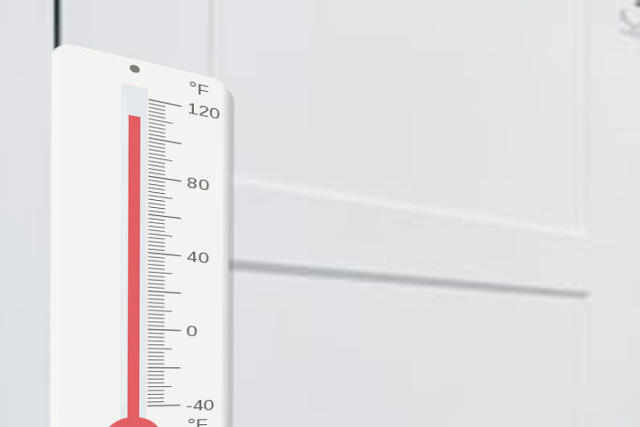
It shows 110 °F
